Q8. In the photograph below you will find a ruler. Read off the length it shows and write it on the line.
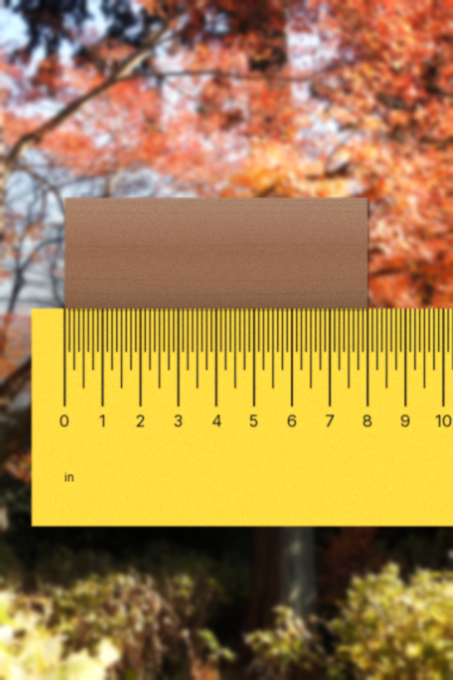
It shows 8 in
